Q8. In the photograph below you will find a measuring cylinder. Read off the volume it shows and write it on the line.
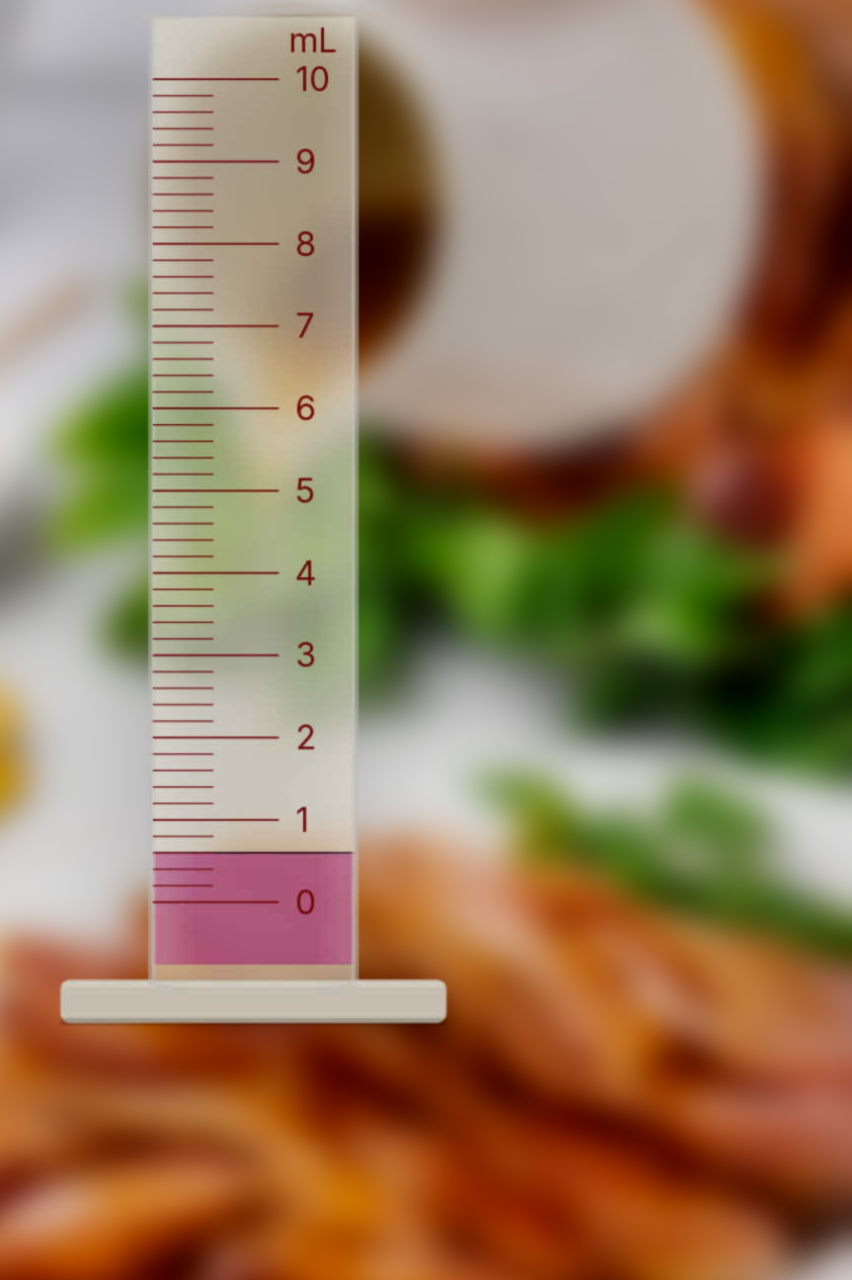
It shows 0.6 mL
